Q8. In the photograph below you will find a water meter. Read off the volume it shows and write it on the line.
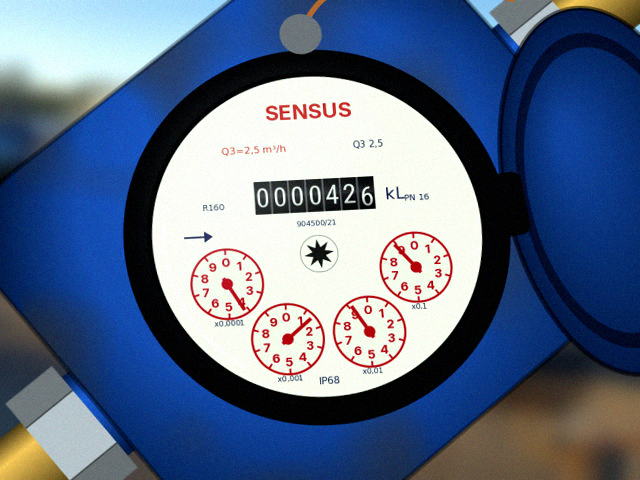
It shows 425.8914 kL
